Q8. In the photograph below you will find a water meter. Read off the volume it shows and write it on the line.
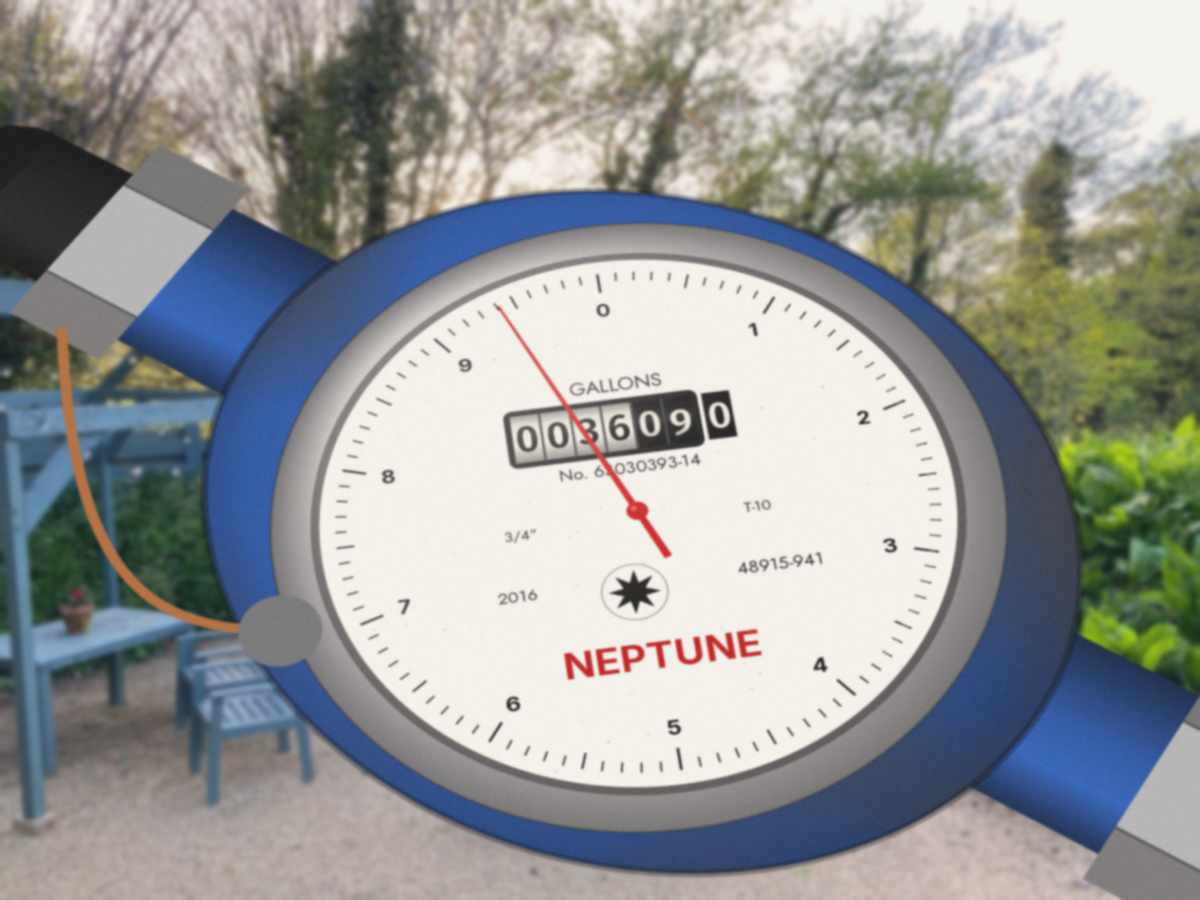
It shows 36089.4 gal
